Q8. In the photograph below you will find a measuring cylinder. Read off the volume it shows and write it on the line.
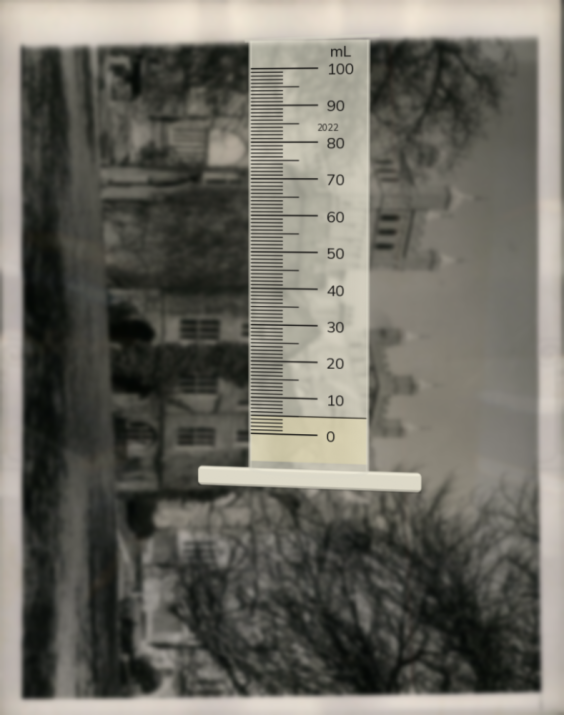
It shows 5 mL
